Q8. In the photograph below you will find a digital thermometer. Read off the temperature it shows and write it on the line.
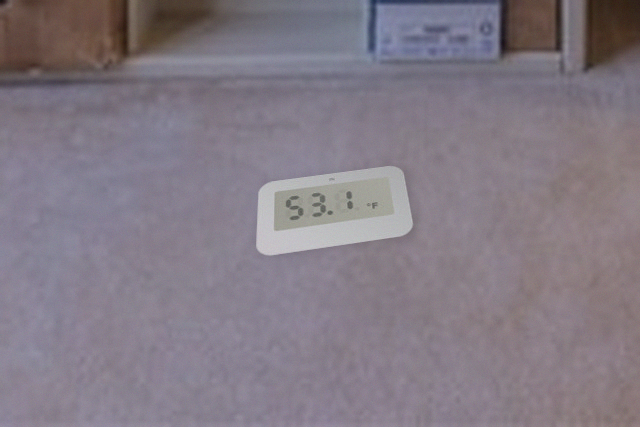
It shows 53.1 °F
